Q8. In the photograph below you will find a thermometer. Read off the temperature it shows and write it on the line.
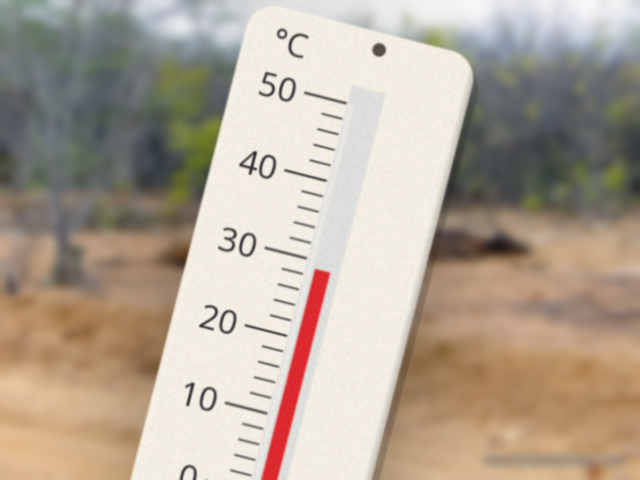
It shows 29 °C
